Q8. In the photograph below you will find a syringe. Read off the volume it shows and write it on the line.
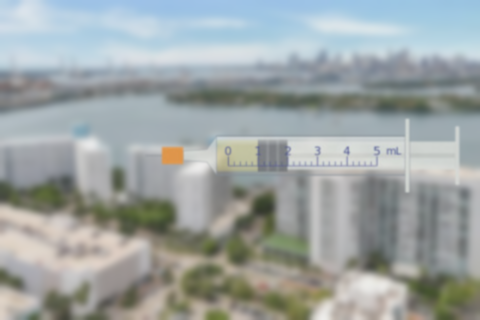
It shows 1 mL
